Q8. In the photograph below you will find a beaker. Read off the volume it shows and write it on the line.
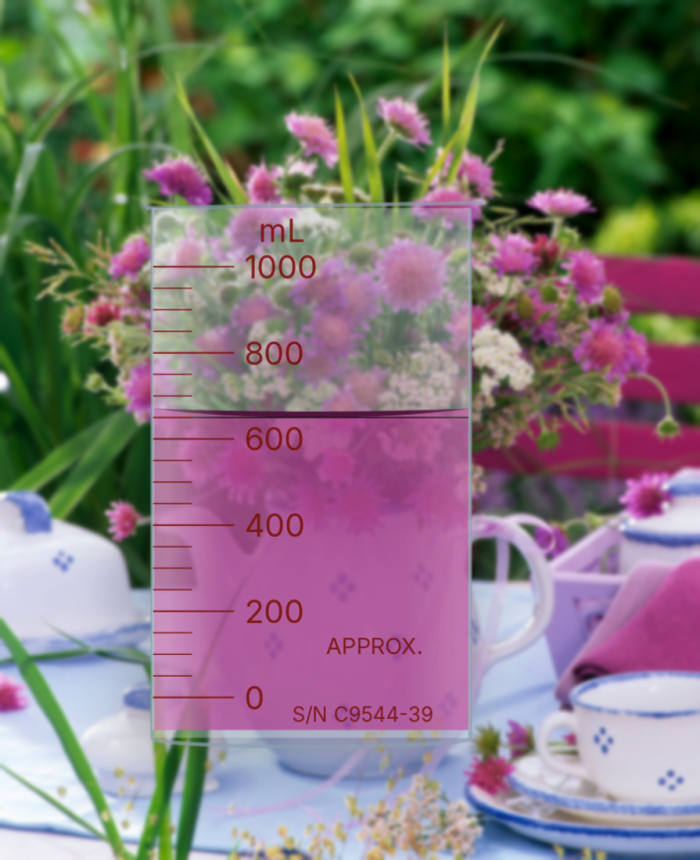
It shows 650 mL
